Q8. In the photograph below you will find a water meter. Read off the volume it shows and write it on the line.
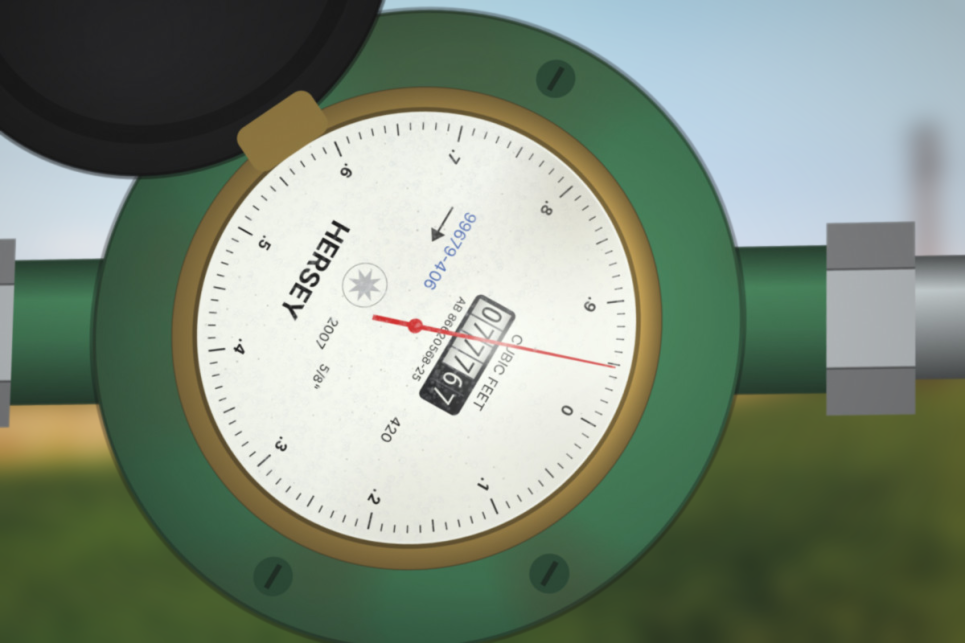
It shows 77766.95 ft³
